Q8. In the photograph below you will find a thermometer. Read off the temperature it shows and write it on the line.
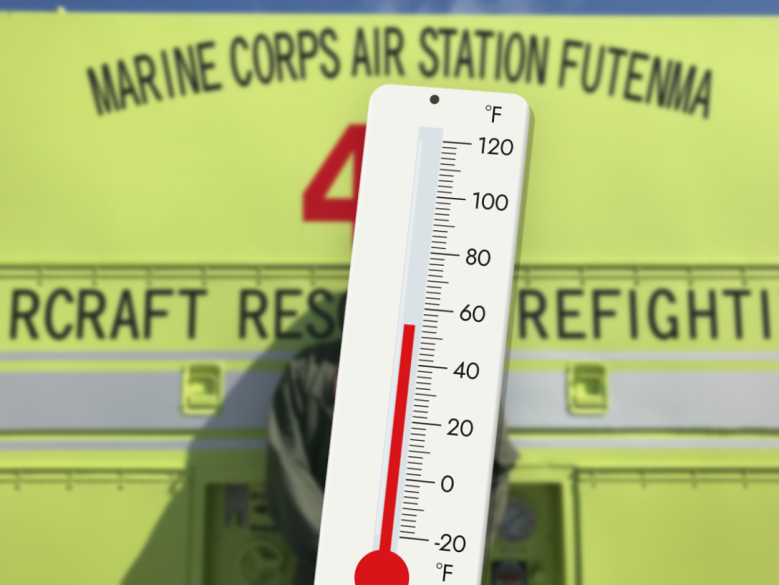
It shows 54 °F
